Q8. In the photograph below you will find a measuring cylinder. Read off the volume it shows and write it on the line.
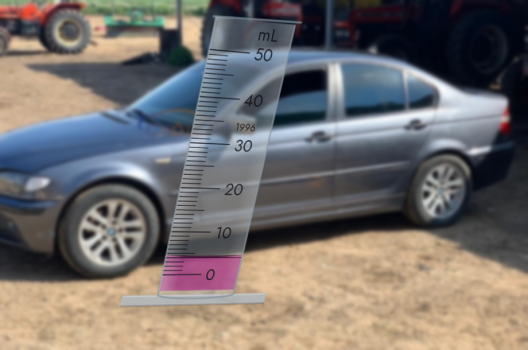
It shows 4 mL
